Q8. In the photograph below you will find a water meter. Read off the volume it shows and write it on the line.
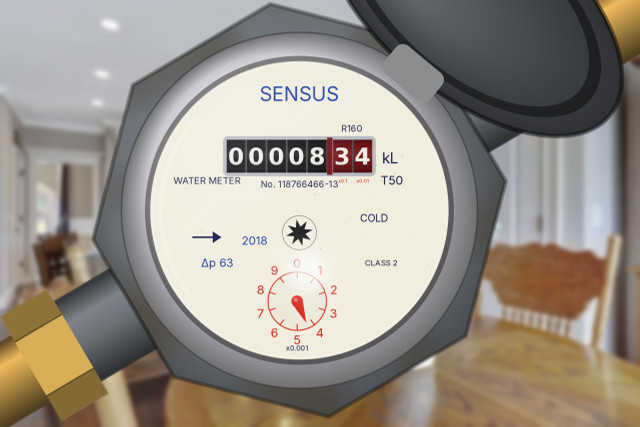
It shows 8.344 kL
